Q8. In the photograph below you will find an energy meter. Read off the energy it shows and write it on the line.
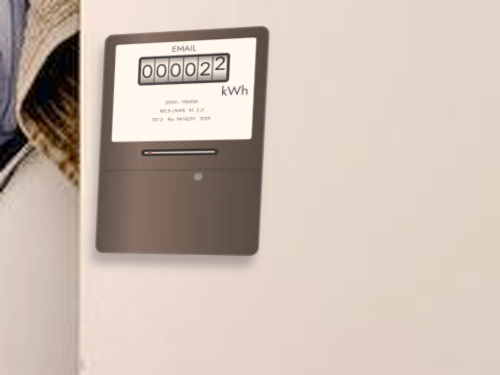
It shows 22 kWh
